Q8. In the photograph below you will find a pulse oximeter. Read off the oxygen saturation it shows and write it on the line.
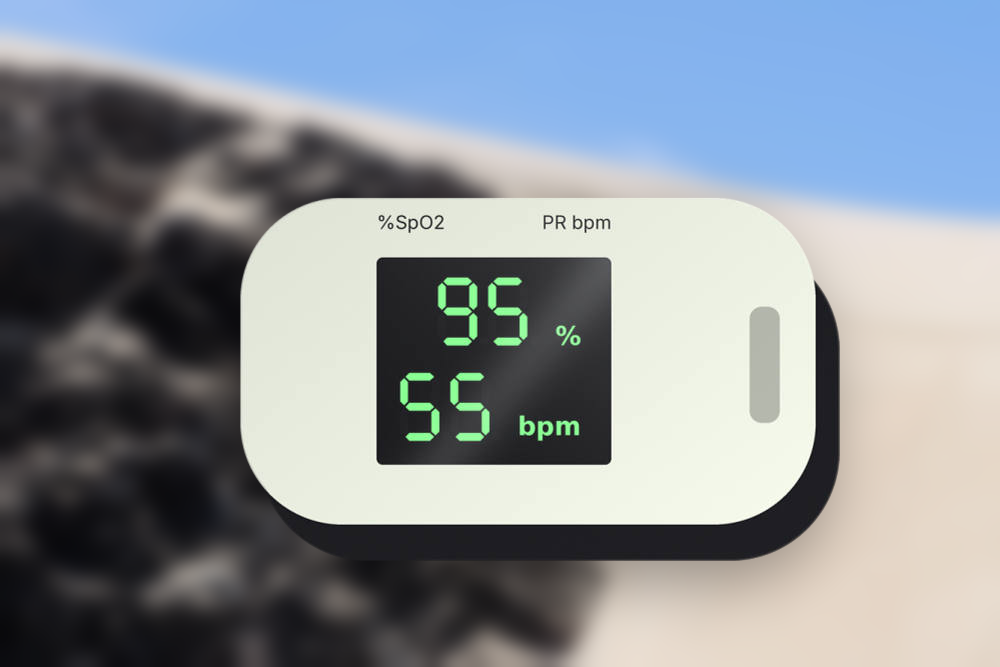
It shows 95 %
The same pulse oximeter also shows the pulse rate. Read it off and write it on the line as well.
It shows 55 bpm
